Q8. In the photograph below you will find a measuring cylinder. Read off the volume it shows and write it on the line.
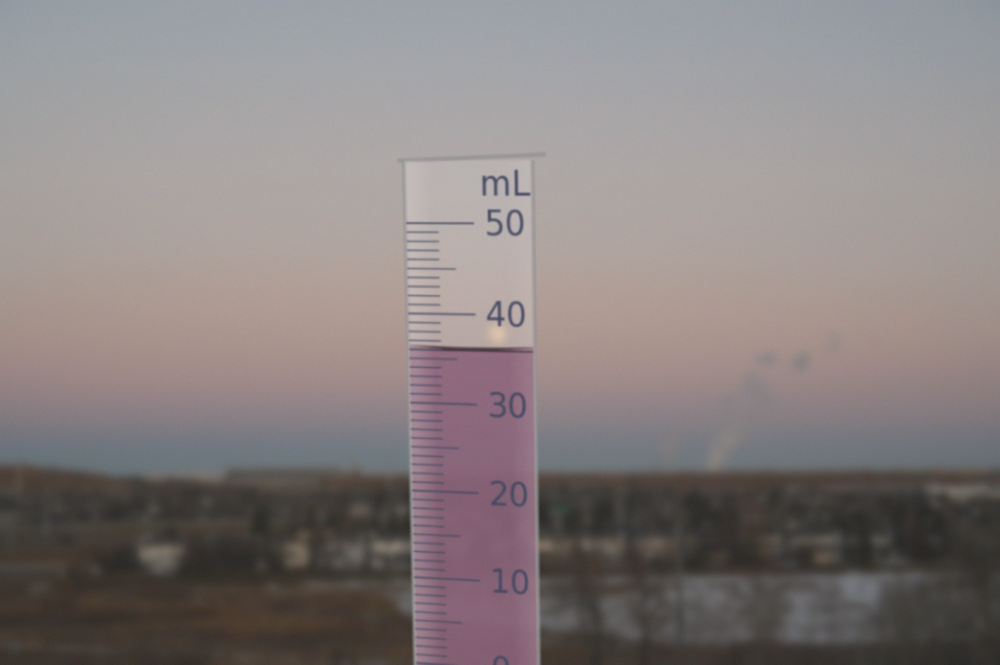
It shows 36 mL
